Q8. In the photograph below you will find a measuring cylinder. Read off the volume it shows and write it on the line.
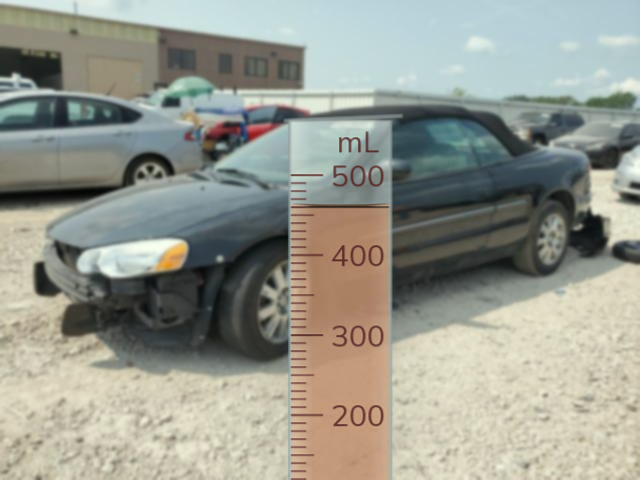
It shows 460 mL
